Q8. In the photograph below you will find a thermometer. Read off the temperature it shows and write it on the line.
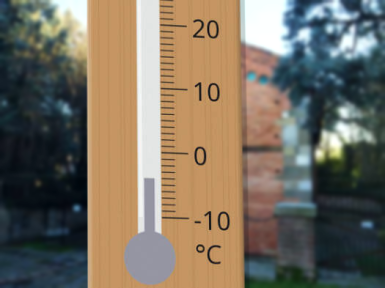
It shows -4 °C
